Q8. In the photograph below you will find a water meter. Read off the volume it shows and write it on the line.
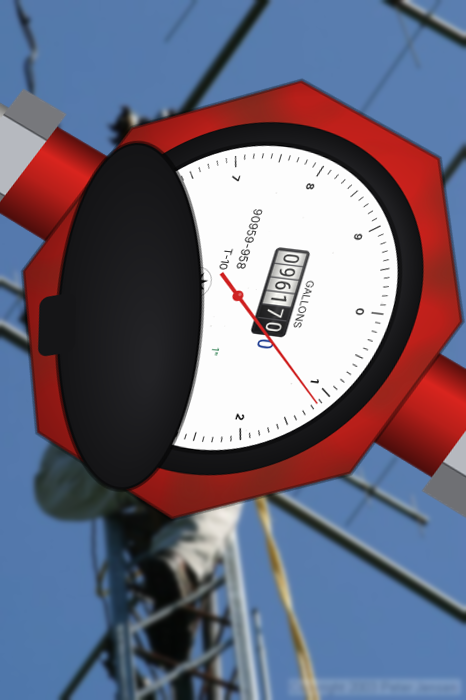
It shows 961701.1 gal
